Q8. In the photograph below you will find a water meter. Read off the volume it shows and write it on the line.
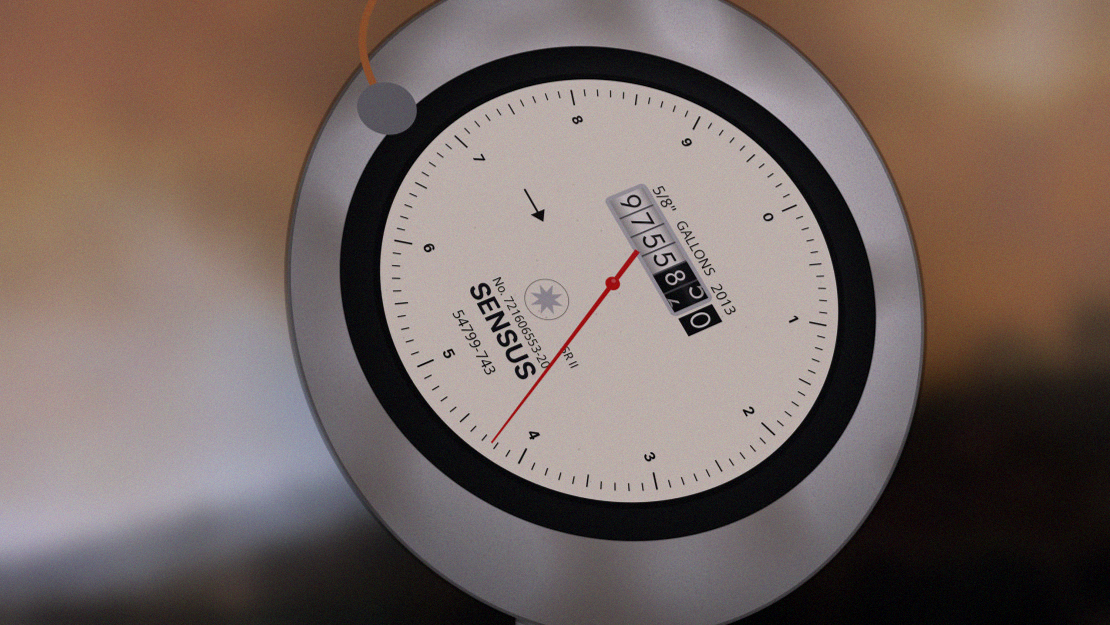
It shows 9755854.2 gal
